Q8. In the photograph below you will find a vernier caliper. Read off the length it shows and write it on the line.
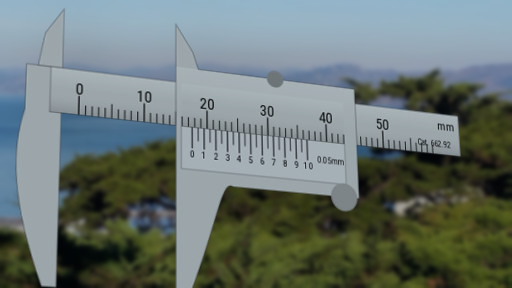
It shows 17.6 mm
